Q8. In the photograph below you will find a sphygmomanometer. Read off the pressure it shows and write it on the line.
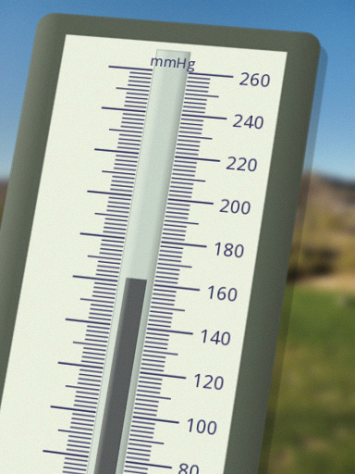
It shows 162 mmHg
